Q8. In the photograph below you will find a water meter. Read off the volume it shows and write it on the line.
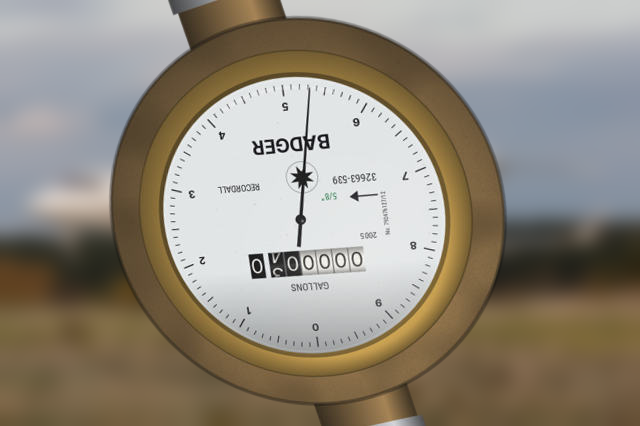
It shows 35.3 gal
